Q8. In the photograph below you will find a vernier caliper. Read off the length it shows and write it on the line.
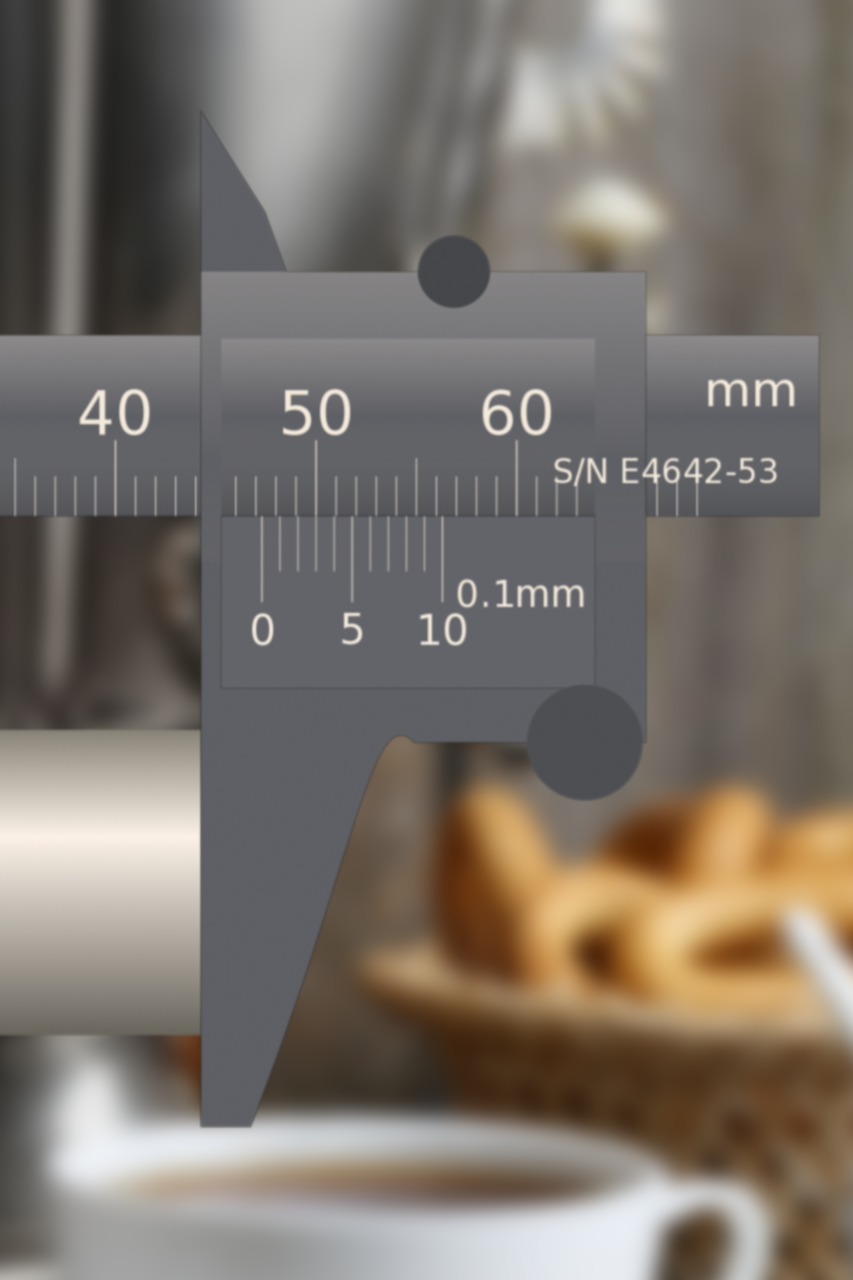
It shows 47.3 mm
